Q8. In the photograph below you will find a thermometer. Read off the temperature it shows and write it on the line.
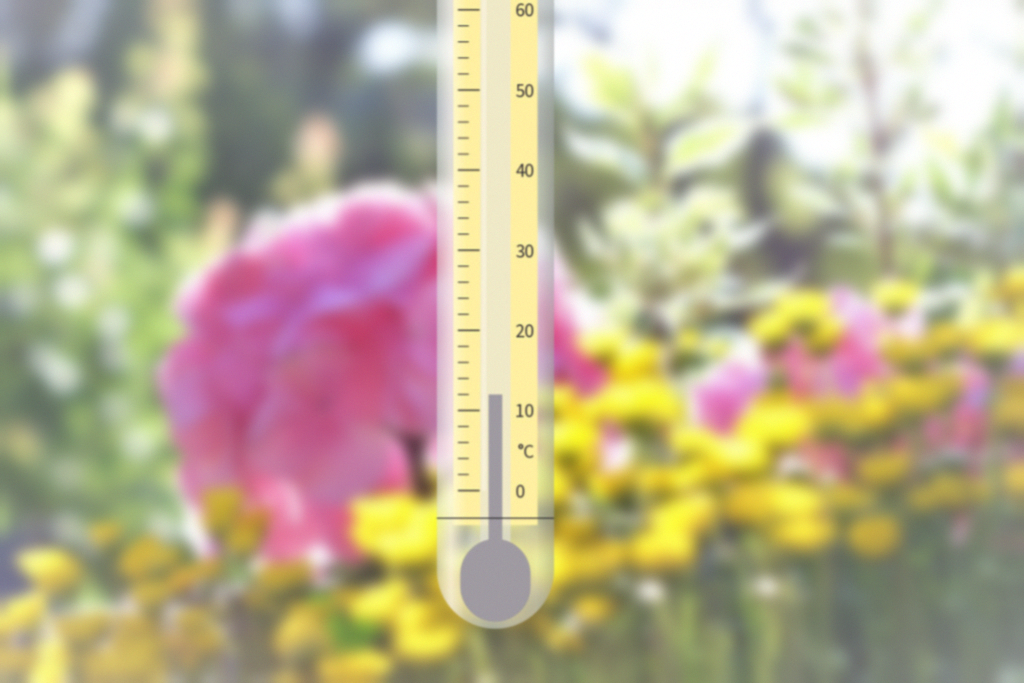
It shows 12 °C
